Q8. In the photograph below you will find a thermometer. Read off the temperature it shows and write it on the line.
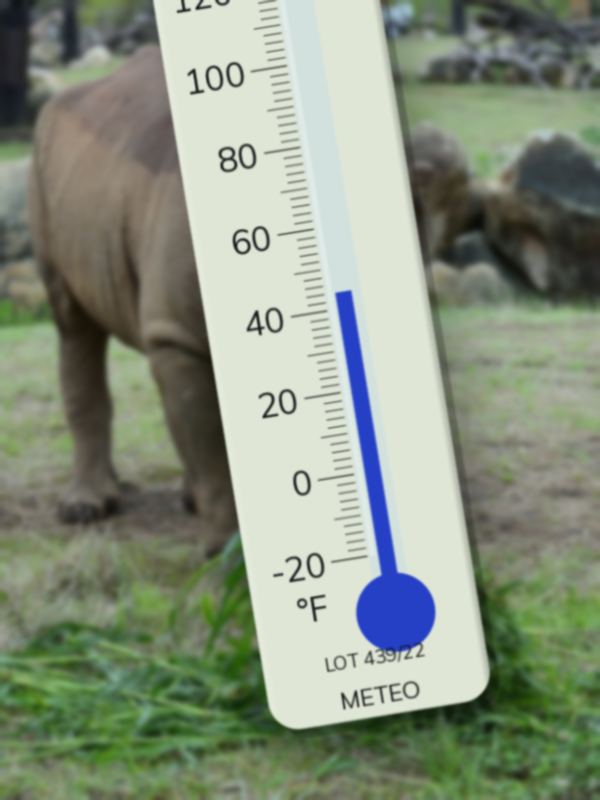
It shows 44 °F
